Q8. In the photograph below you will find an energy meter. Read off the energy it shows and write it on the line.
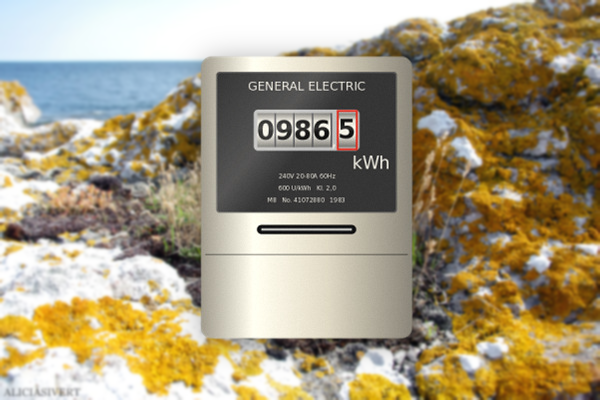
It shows 986.5 kWh
